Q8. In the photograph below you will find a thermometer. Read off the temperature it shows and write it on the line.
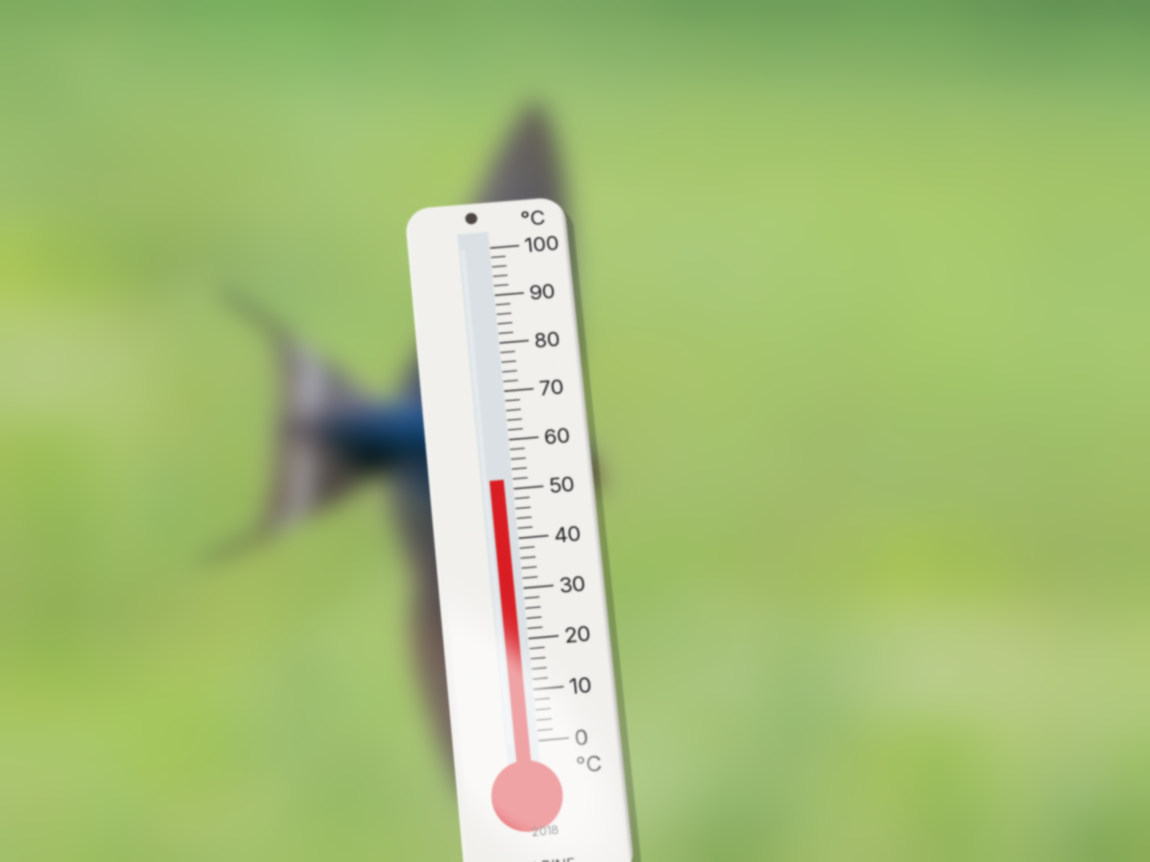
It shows 52 °C
